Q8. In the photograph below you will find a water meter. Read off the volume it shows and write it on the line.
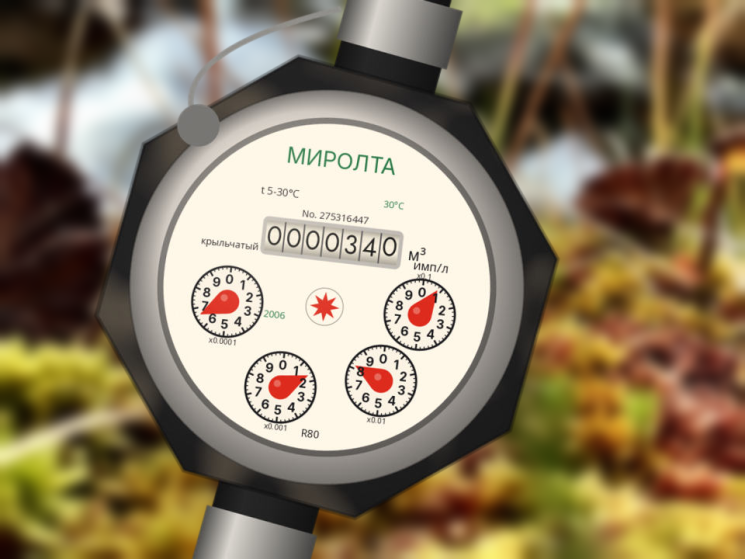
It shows 340.0816 m³
